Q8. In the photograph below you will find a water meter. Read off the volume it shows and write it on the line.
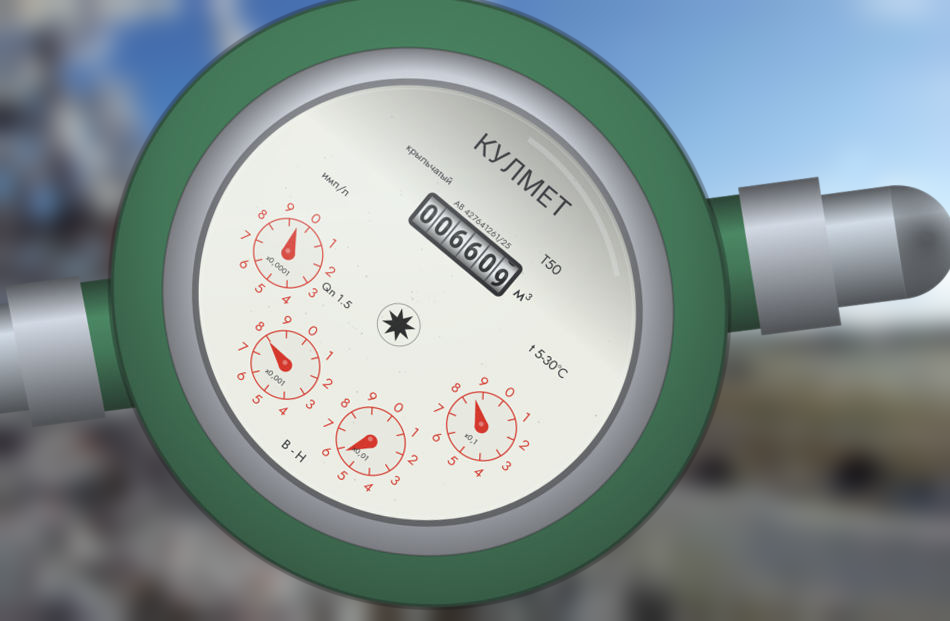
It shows 6608.8579 m³
